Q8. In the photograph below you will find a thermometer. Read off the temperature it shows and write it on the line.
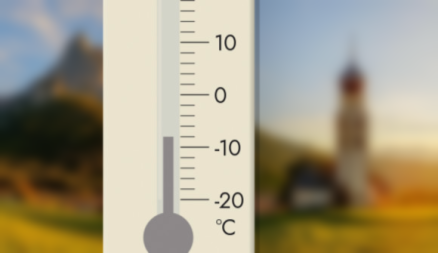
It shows -8 °C
